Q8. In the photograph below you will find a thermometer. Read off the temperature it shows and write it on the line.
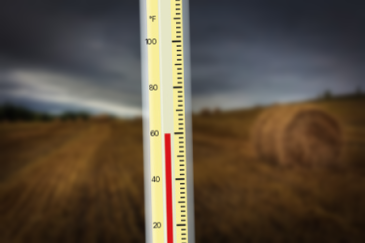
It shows 60 °F
